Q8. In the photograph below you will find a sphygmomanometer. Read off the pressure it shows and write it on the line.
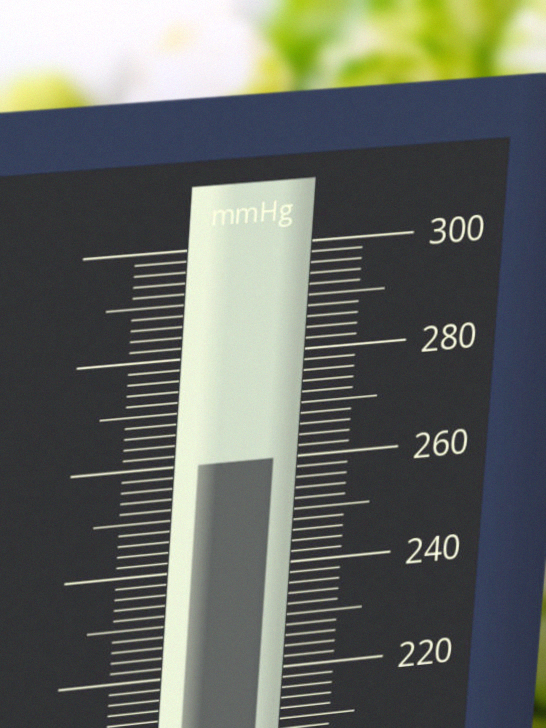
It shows 260 mmHg
